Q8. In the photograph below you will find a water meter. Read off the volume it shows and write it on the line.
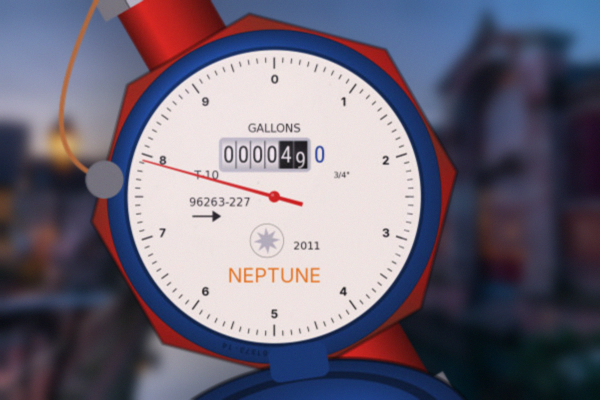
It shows 487.9 gal
